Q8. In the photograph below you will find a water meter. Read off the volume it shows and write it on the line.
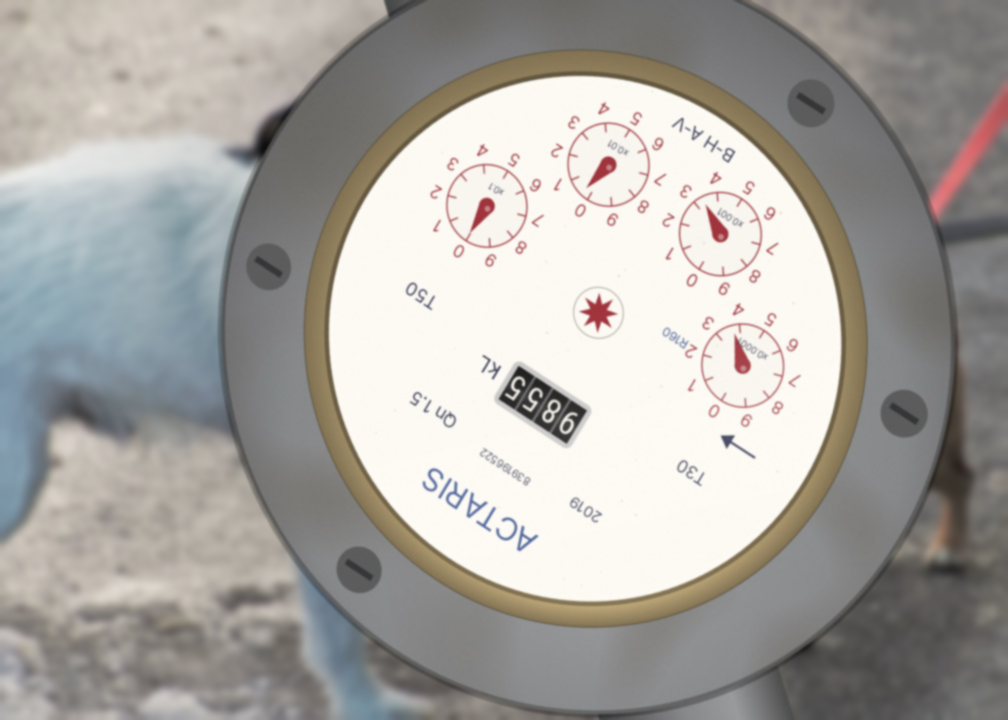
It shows 9855.0033 kL
